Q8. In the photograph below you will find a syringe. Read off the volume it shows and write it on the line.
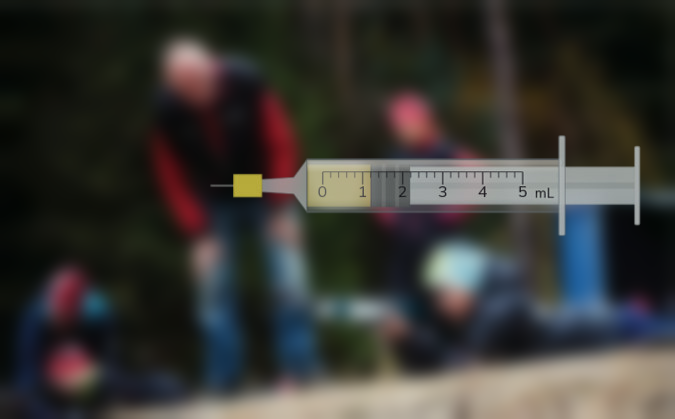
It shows 1.2 mL
